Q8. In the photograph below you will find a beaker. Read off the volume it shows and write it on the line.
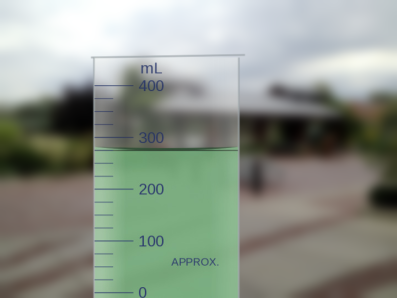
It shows 275 mL
